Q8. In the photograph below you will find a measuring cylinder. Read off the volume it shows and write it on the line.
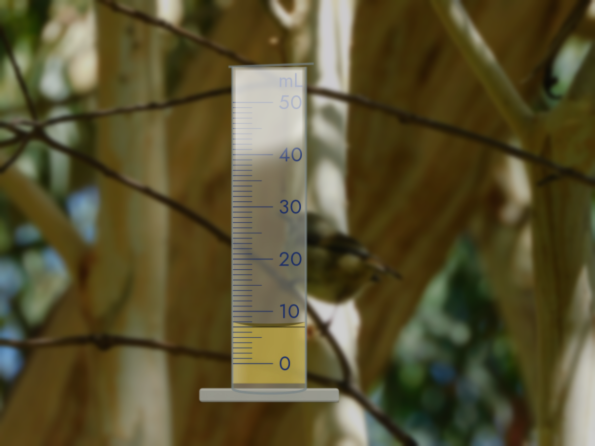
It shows 7 mL
